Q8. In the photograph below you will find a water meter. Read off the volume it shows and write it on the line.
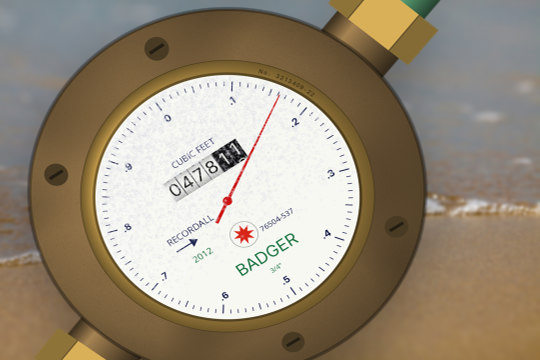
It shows 47811.16 ft³
